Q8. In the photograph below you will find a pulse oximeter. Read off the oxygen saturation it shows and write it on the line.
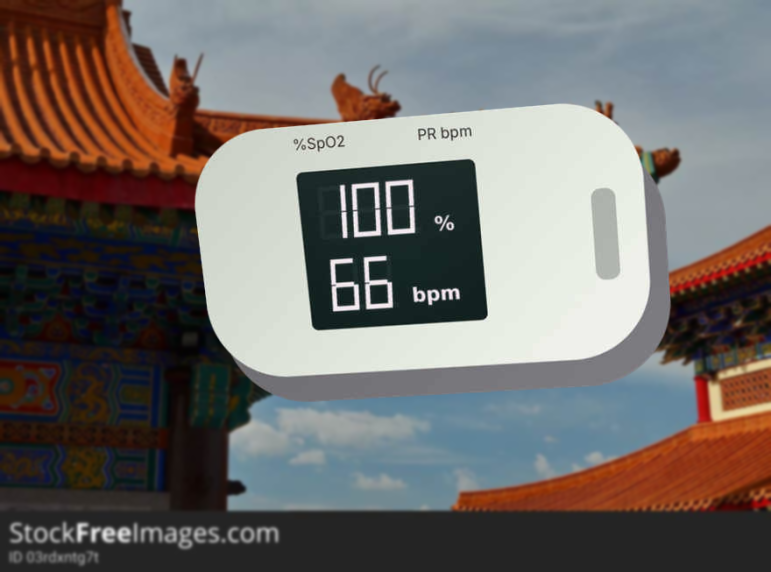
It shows 100 %
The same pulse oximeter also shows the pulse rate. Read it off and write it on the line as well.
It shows 66 bpm
